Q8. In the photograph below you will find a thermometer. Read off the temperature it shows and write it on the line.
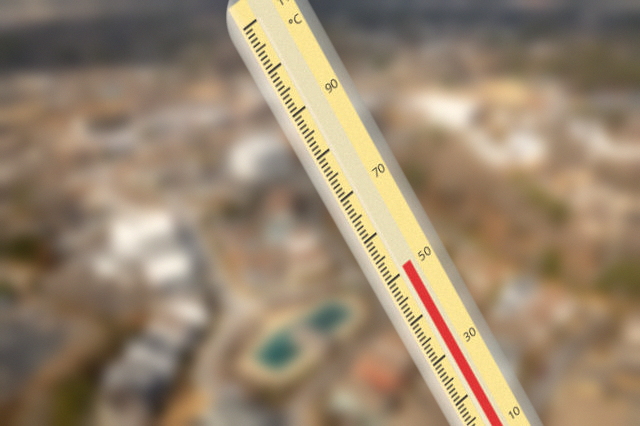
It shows 51 °C
